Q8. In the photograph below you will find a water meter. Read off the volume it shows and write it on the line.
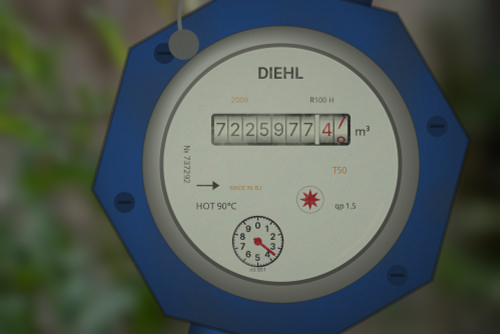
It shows 7225977.473 m³
